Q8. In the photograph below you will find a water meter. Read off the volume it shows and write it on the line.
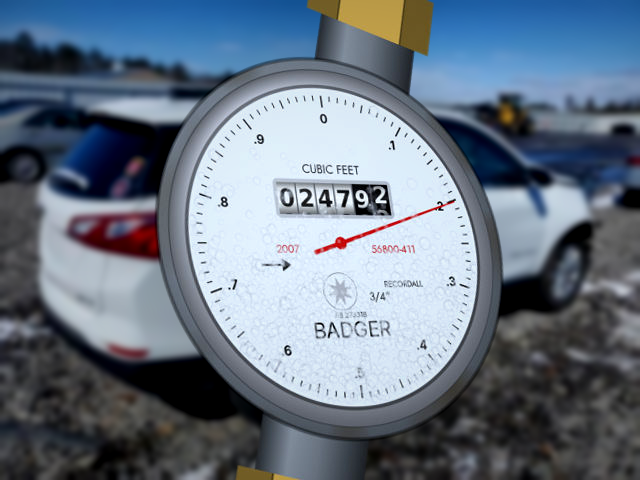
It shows 24792.20 ft³
